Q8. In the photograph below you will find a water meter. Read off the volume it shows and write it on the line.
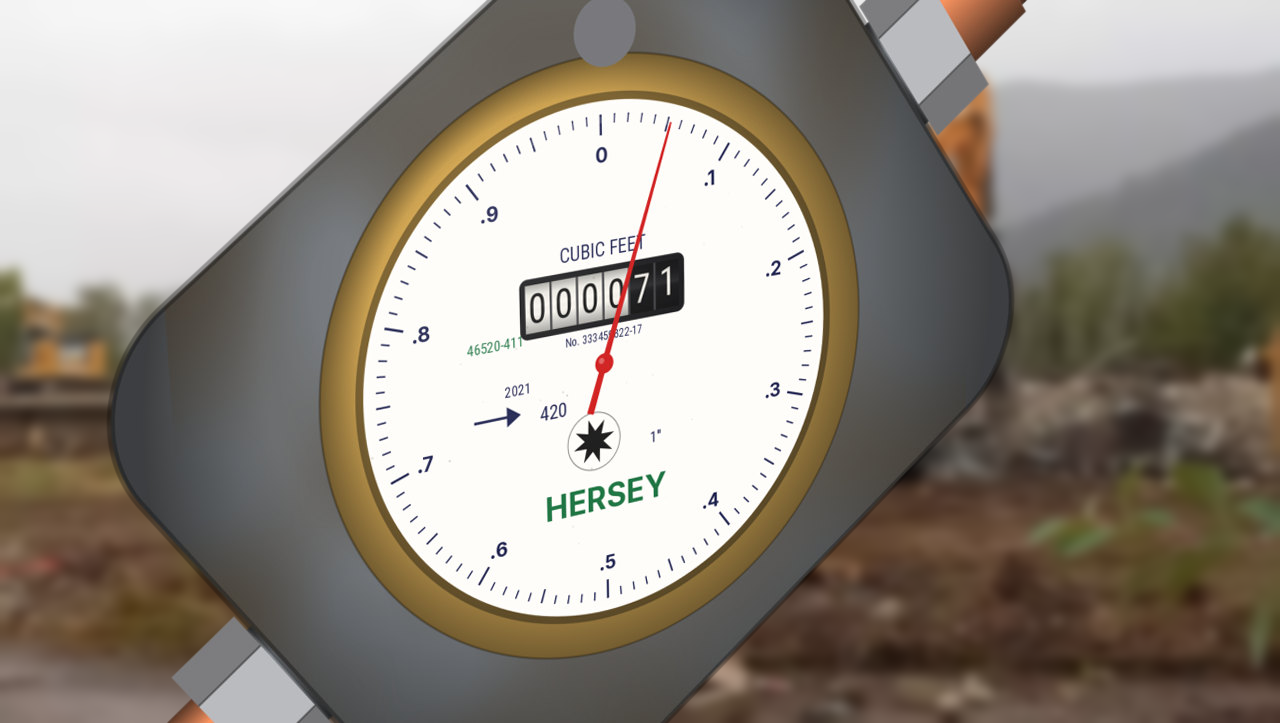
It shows 71.05 ft³
